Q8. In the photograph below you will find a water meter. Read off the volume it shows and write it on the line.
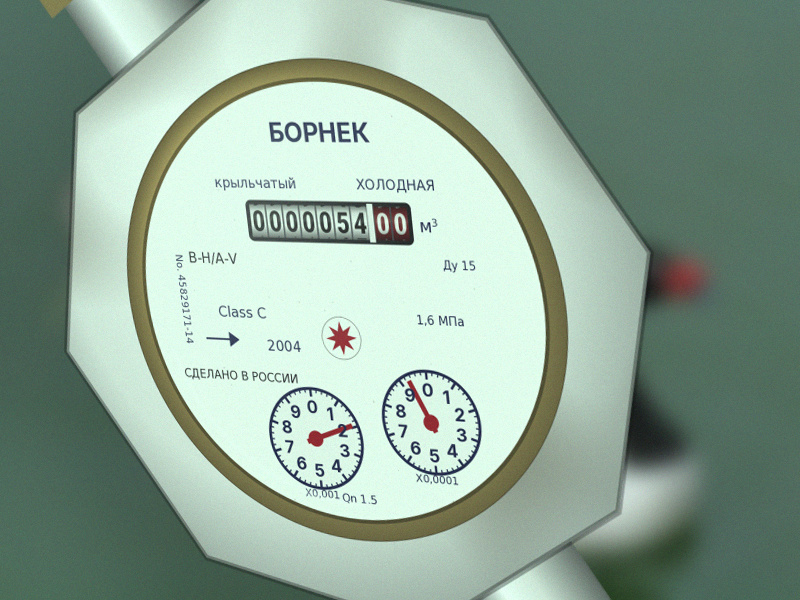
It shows 54.0019 m³
